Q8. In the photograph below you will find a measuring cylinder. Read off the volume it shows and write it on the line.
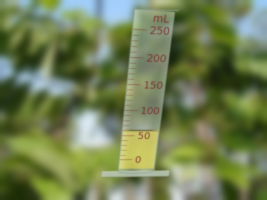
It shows 60 mL
